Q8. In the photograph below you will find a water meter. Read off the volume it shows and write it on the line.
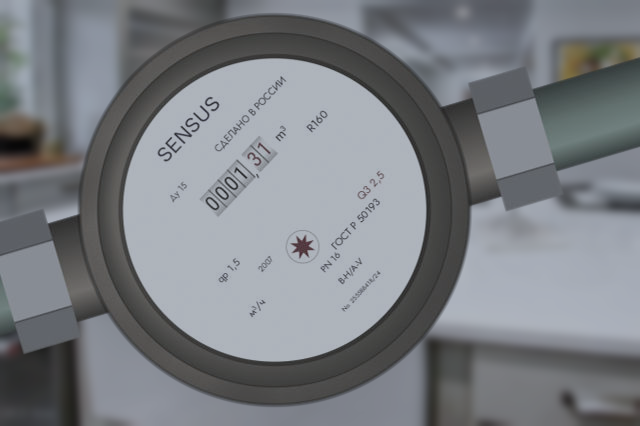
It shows 1.31 m³
